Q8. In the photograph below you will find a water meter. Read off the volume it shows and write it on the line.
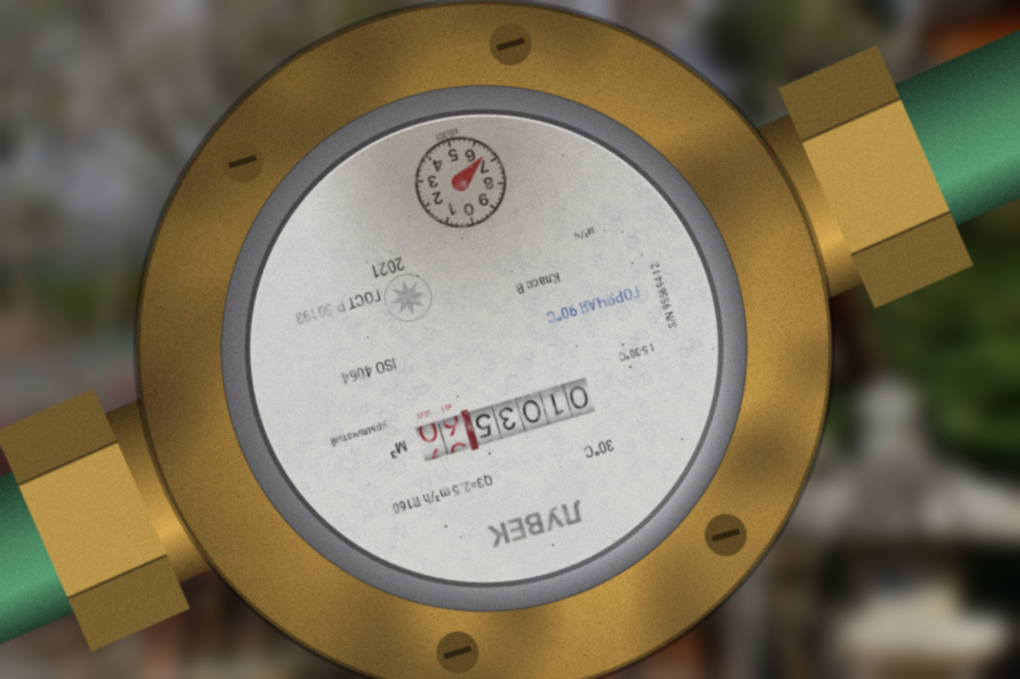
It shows 1035.596 m³
